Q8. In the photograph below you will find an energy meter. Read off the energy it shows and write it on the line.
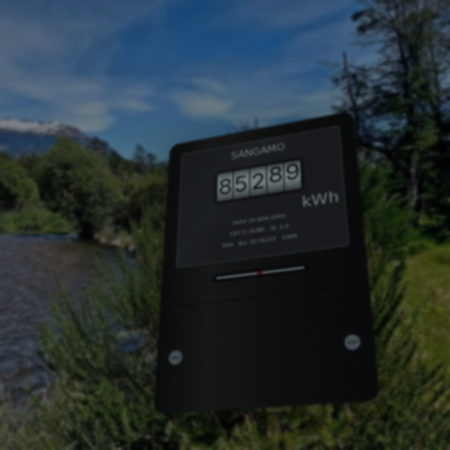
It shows 85289 kWh
